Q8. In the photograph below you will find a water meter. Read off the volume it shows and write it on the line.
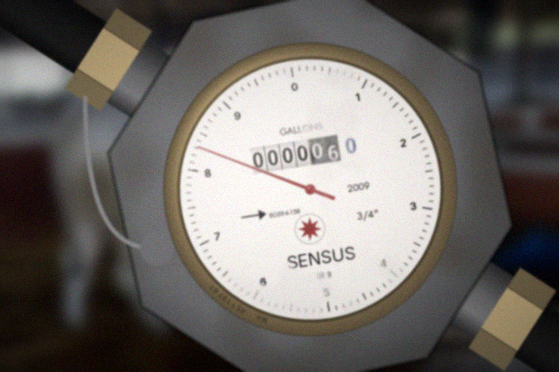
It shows 58.3 gal
